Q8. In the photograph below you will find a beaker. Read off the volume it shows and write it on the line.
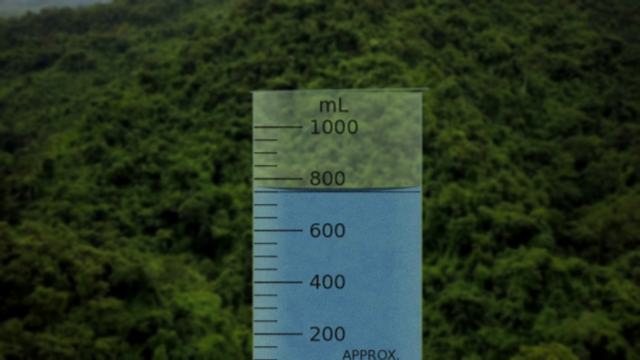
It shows 750 mL
